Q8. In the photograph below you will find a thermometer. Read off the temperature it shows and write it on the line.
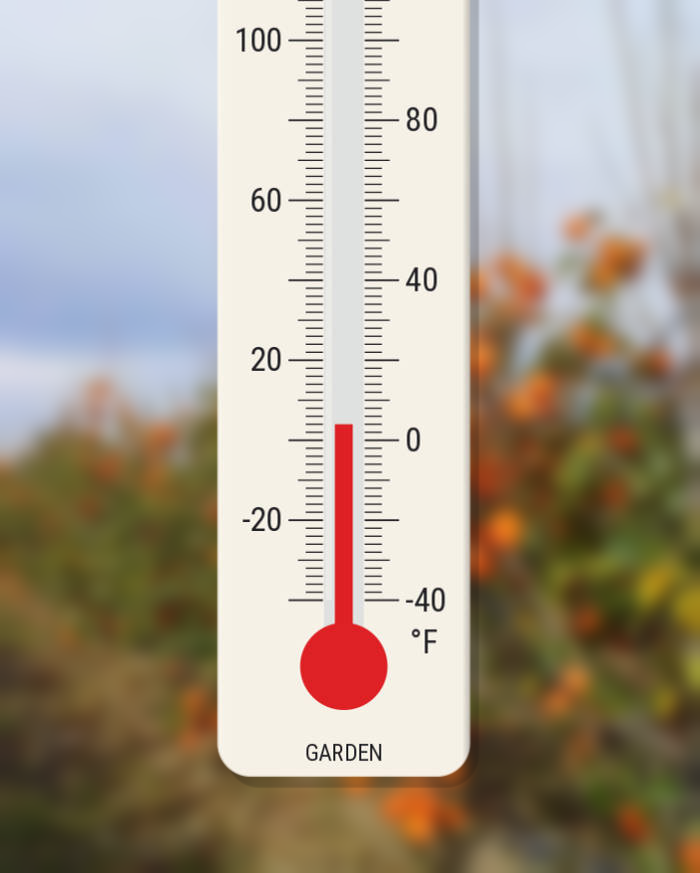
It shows 4 °F
